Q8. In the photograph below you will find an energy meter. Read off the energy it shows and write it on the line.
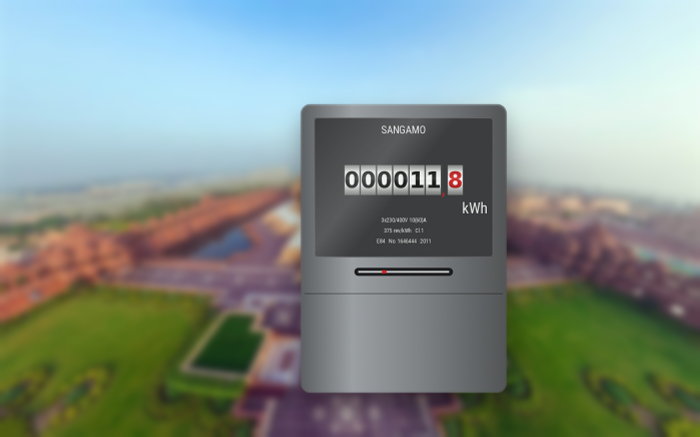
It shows 11.8 kWh
